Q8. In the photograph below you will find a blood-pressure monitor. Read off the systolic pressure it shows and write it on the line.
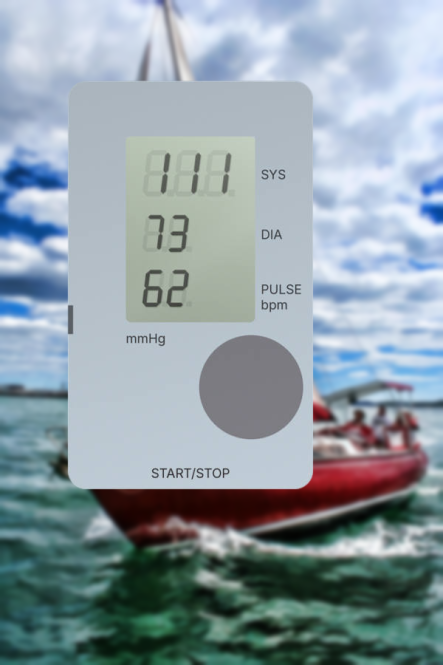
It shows 111 mmHg
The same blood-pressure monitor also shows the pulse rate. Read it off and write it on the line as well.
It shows 62 bpm
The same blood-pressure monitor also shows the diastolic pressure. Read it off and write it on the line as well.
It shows 73 mmHg
